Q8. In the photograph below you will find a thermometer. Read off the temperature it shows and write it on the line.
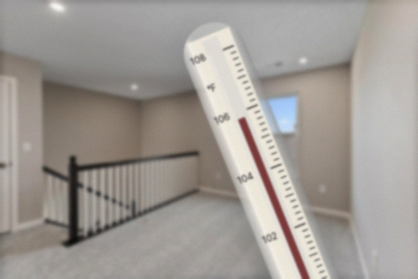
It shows 105.8 °F
